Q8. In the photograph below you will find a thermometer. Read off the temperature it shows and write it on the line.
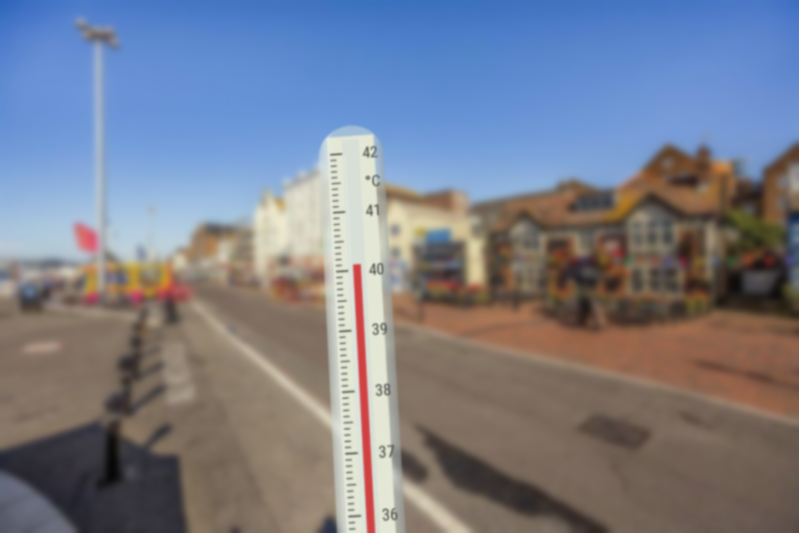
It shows 40.1 °C
